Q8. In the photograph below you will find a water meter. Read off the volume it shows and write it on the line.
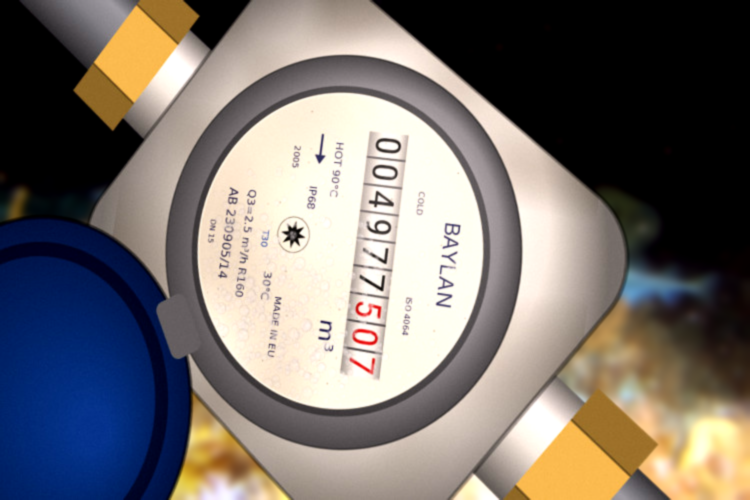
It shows 4977.507 m³
